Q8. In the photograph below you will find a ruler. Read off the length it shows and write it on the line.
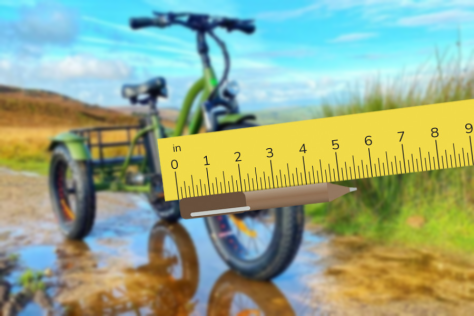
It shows 5.5 in
